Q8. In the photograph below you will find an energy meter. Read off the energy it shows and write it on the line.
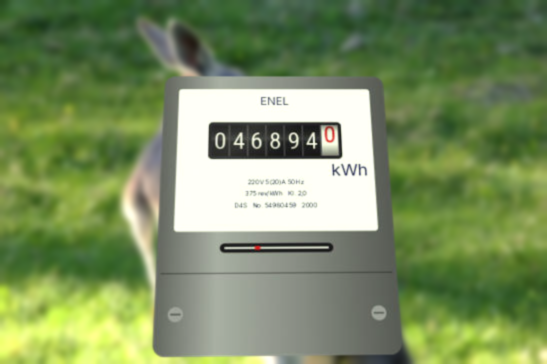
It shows 46894.0 kWh
